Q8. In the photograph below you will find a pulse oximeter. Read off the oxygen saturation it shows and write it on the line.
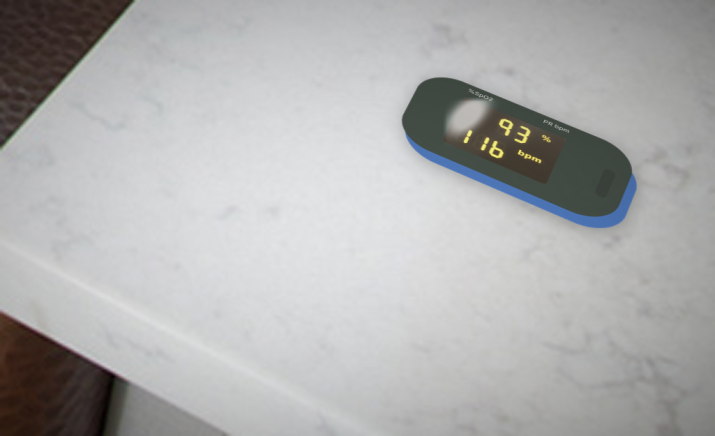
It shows 93 %
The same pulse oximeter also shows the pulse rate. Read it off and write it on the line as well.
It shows 116 bpm
